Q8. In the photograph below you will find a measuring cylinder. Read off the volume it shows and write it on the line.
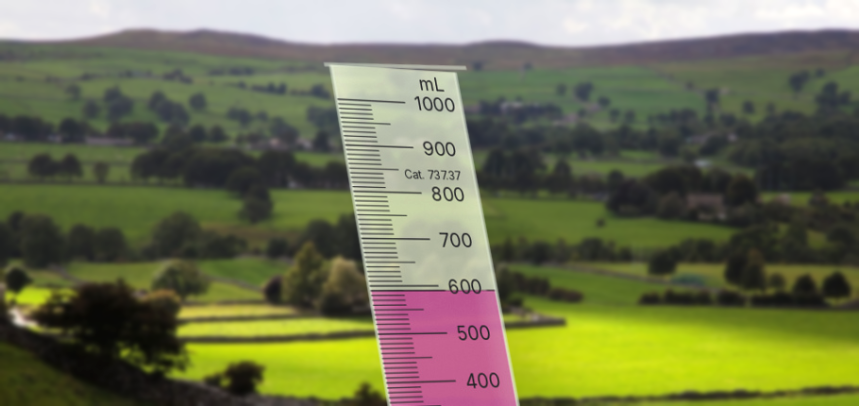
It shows 590 mL
